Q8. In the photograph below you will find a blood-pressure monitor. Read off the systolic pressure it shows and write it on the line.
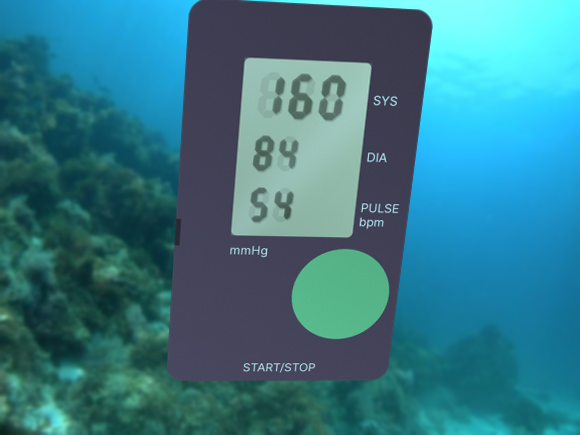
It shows 160 mmHg
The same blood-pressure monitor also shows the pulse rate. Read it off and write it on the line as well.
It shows 54 bpm
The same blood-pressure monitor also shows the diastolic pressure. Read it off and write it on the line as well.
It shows 84 mmHg
